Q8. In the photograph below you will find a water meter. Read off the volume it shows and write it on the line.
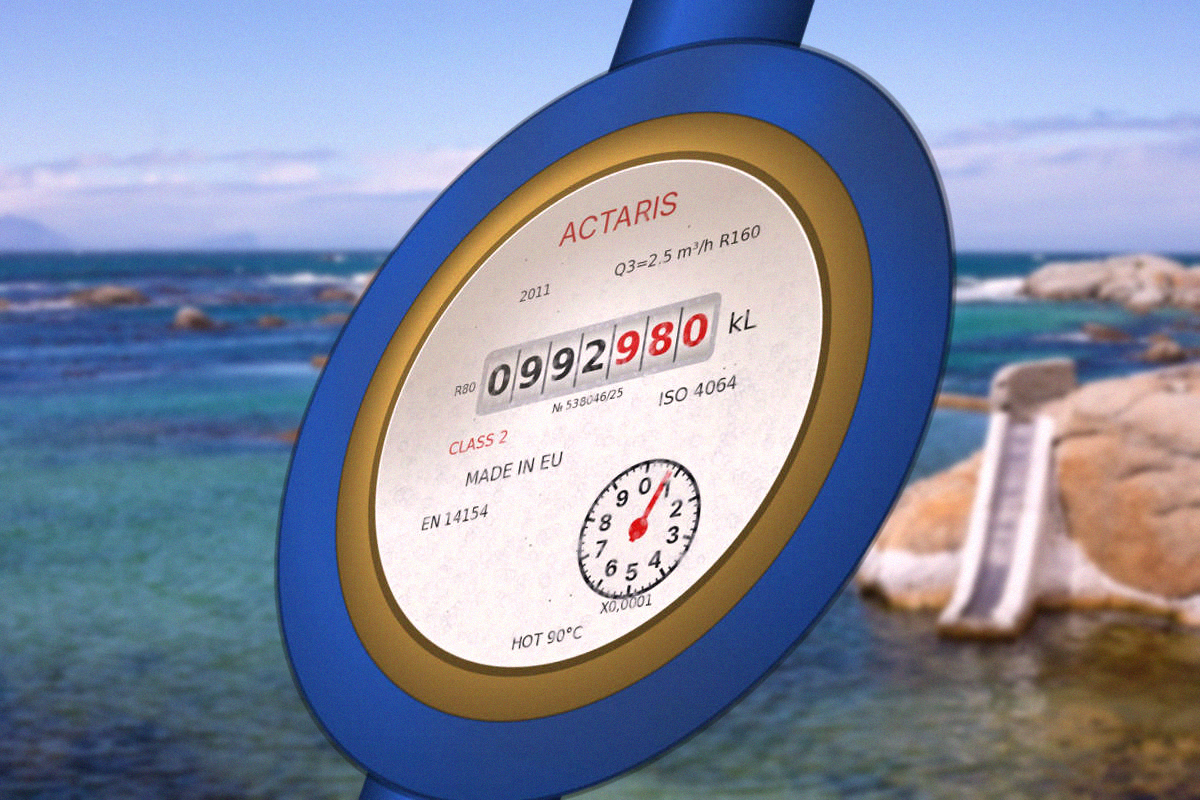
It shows 992.9800 kL
